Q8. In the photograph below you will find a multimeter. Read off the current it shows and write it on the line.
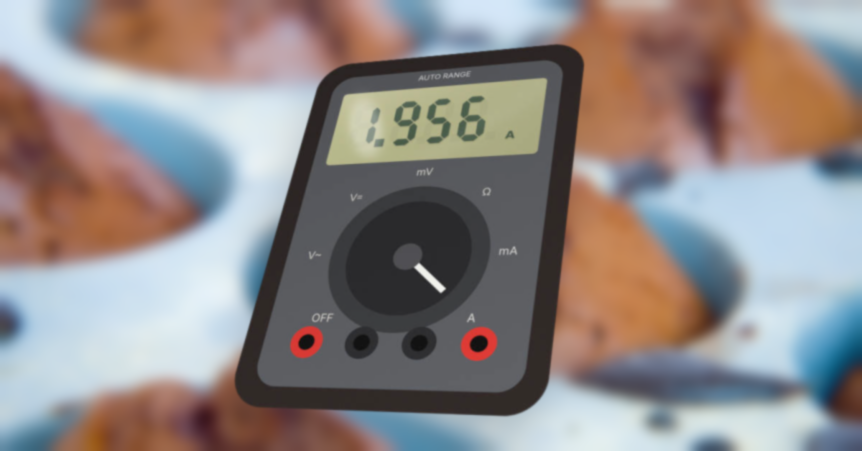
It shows 1.956 A
